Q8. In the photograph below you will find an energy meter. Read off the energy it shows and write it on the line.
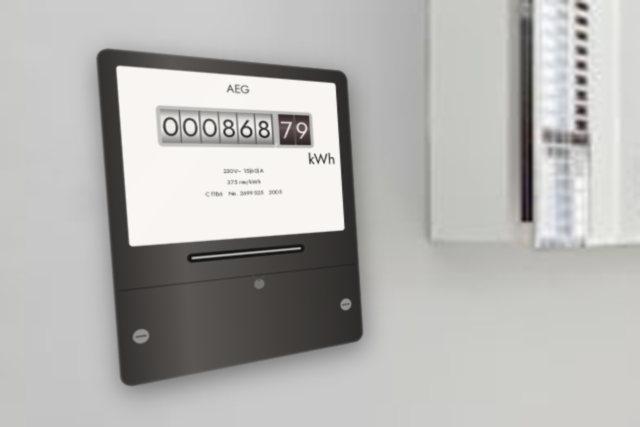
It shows 868.79 kWh
